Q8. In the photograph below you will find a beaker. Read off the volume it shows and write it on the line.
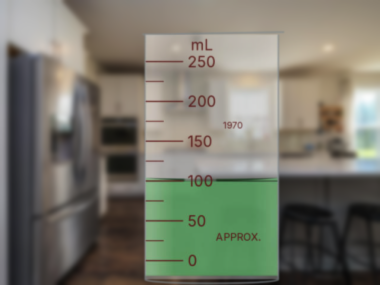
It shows 100 mL
